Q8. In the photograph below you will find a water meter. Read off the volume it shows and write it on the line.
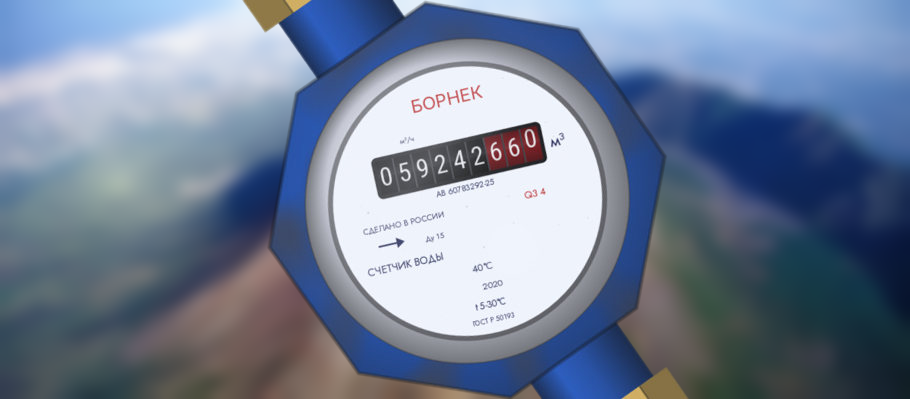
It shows 59242.660 m³
